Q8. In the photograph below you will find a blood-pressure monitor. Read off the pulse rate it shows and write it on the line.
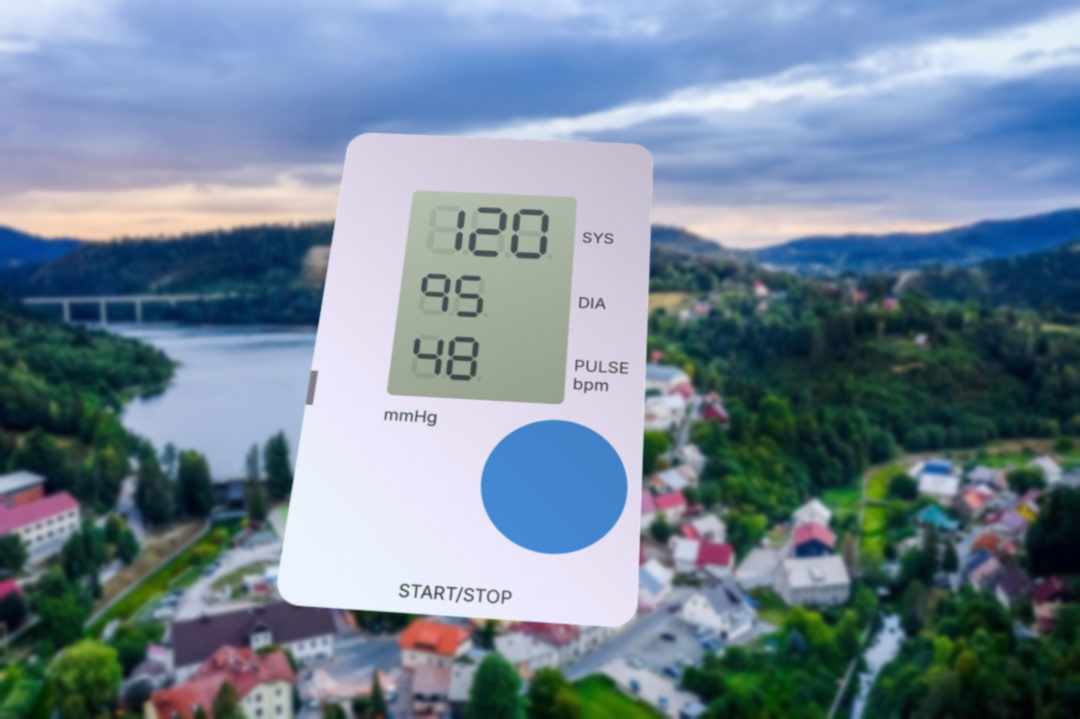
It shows 48 bpm
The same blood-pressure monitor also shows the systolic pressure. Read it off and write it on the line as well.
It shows 120 mmHg
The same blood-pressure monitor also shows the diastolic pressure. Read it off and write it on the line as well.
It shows 95 mmHg
